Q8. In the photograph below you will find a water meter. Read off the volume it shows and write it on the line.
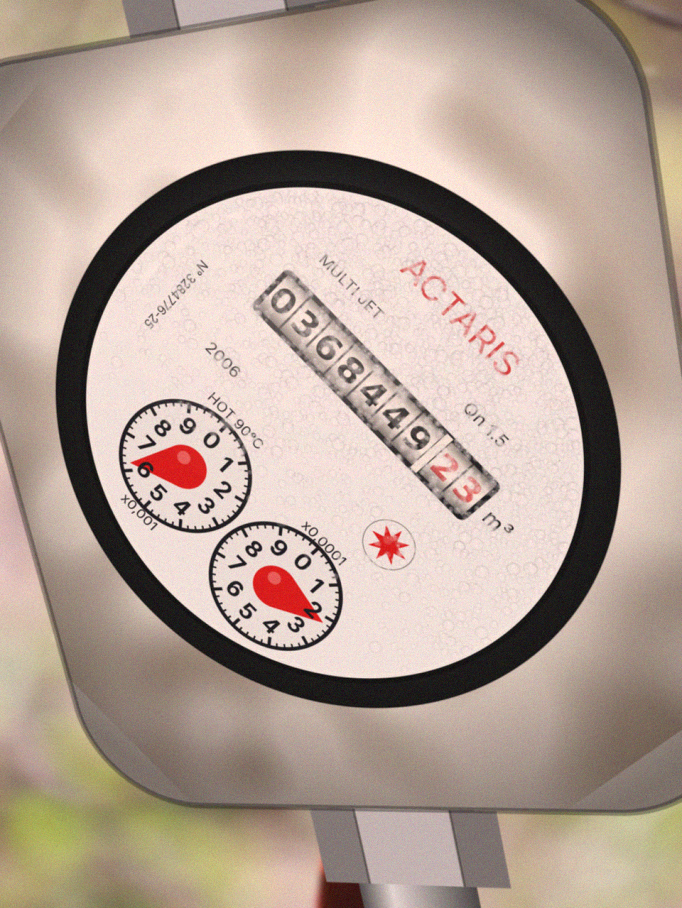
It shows 368449.2362 m³
